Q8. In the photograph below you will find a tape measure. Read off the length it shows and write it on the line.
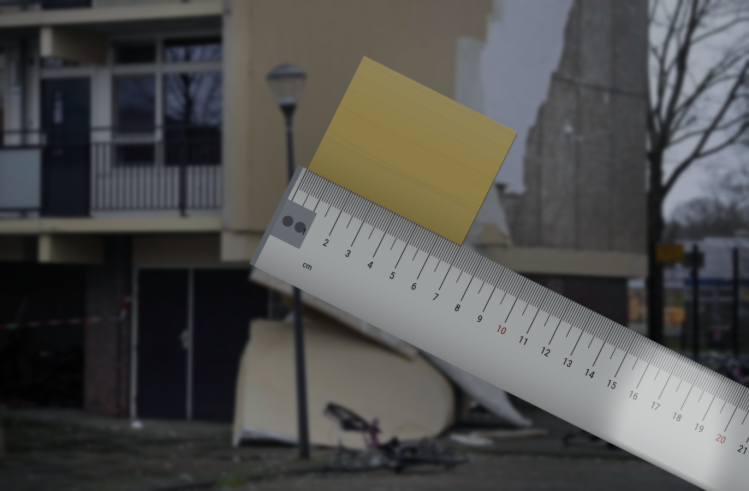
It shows 7 cm
